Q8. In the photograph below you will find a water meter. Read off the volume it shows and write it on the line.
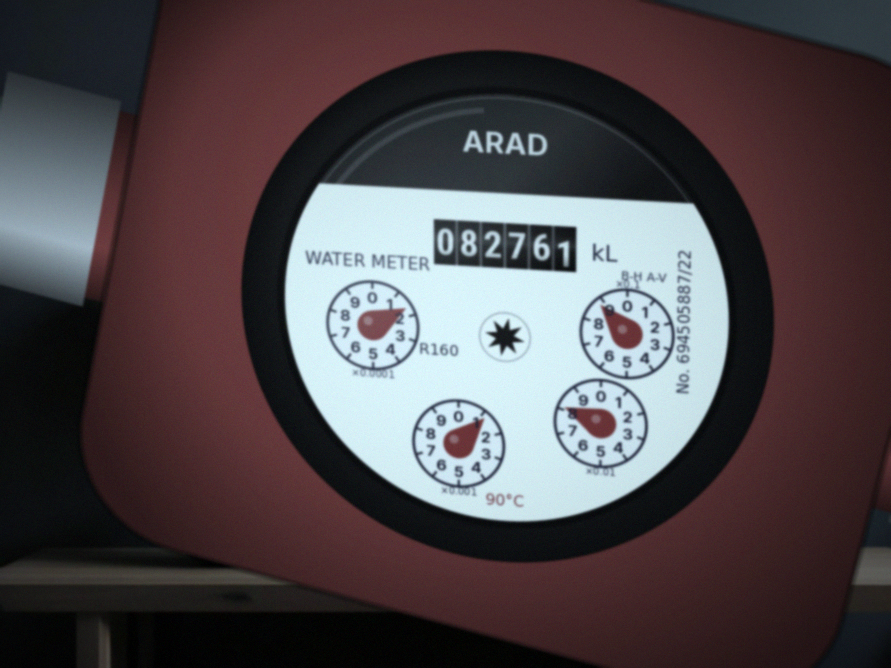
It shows 82760.8811 kL
